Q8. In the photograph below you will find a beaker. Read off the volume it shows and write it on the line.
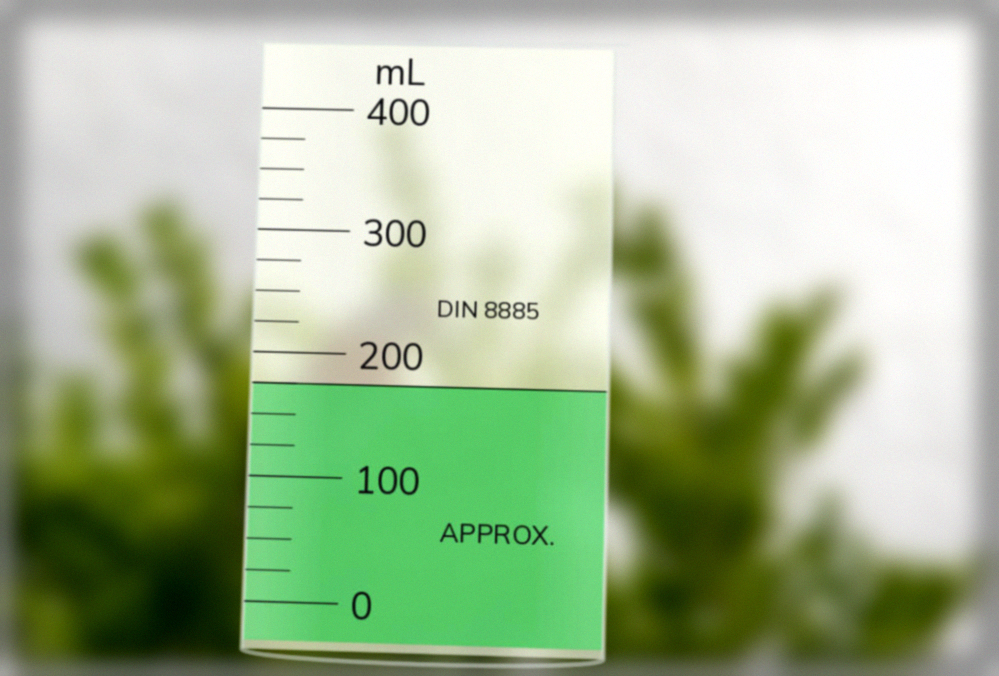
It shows 175 mL
